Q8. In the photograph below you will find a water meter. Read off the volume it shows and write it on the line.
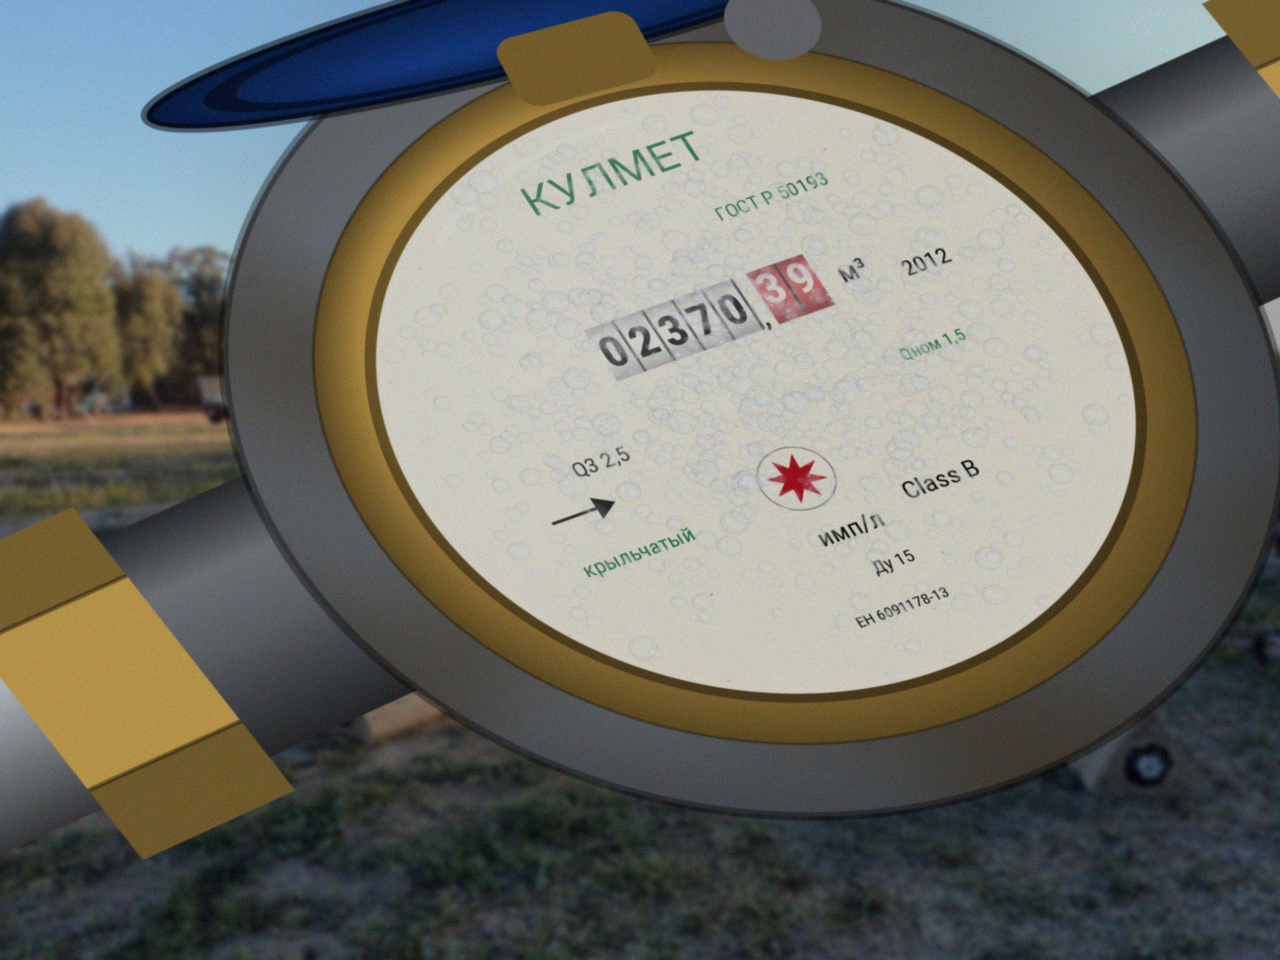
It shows 2370.39 m³
